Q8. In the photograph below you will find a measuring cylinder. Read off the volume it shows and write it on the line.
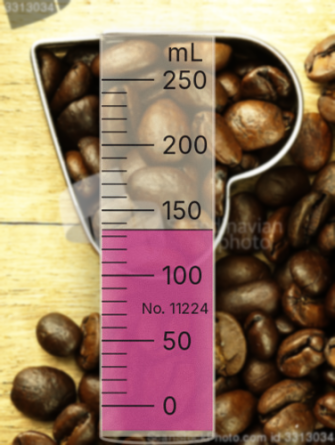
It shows 135 mL
